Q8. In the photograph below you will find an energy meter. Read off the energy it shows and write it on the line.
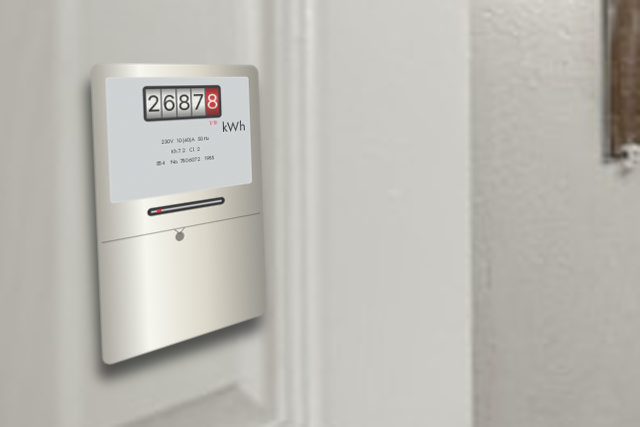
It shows 2687.8 kWh
